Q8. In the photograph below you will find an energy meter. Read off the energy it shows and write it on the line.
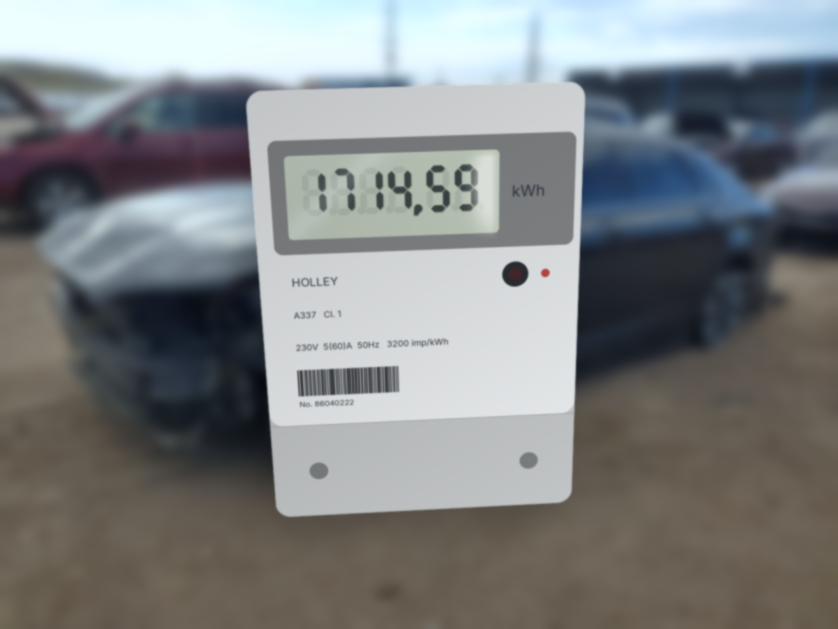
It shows 1714.59 kWh
